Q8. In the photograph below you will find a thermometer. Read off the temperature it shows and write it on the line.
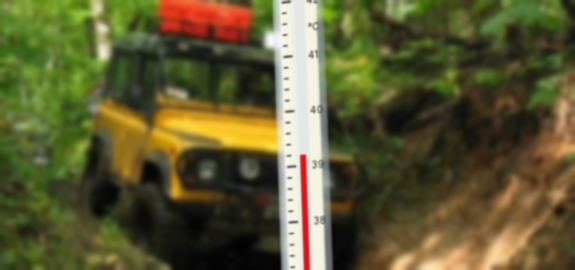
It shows 39.2 °C
